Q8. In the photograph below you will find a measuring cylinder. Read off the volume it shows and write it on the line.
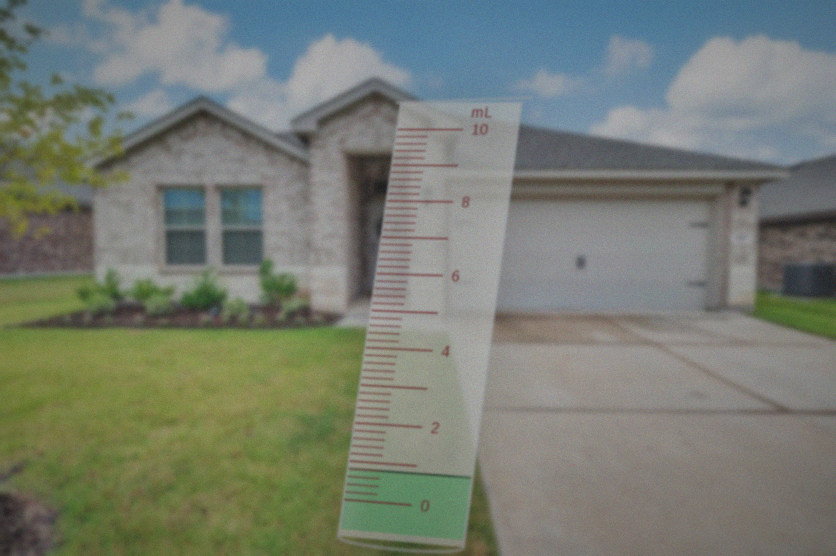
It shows 0.8 mL
